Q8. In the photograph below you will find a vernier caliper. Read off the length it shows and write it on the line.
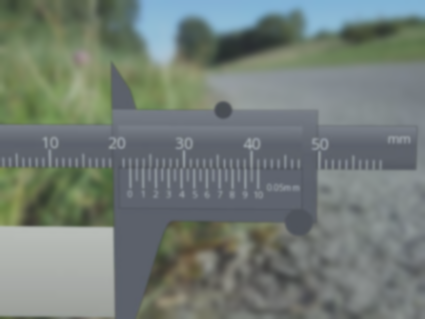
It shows 22.0 mm
